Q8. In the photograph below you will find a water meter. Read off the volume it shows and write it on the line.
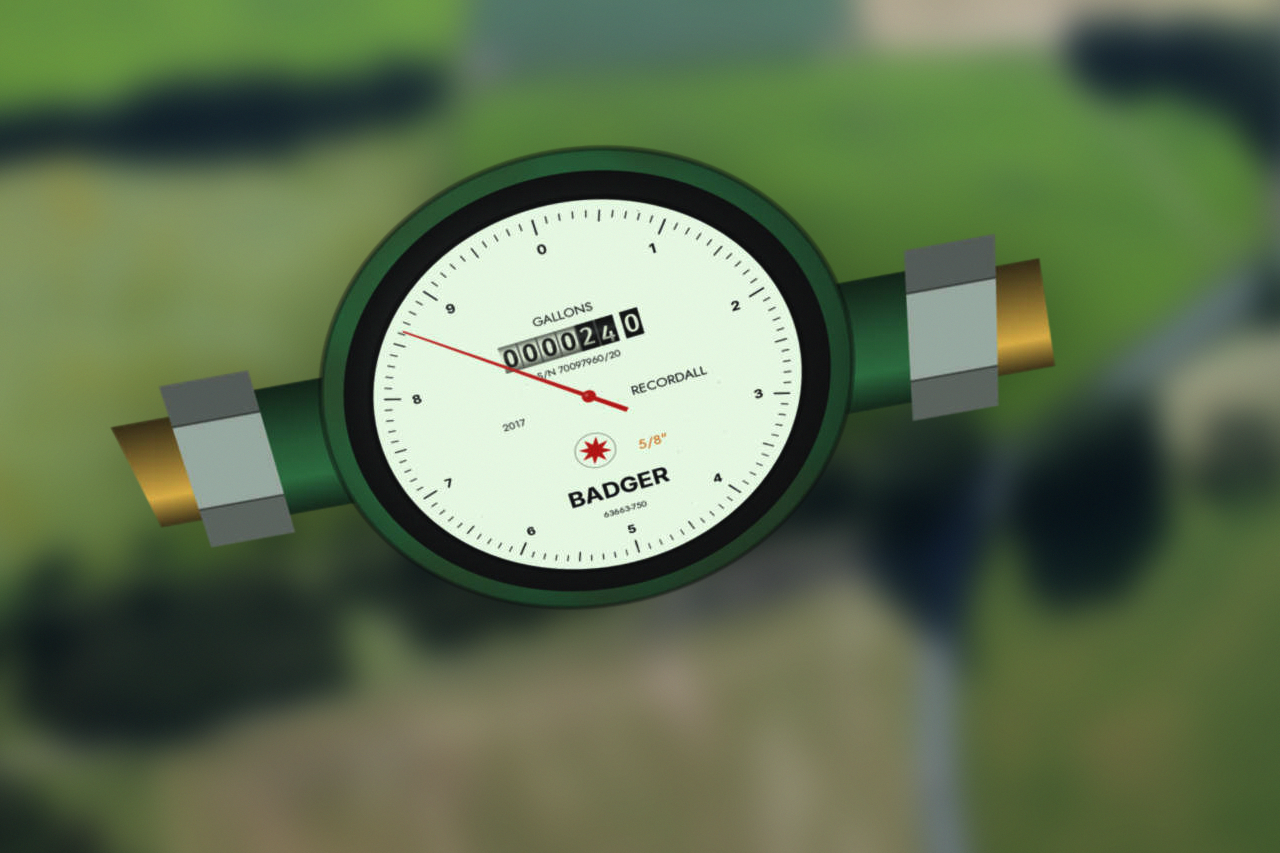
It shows 238.6 gal
